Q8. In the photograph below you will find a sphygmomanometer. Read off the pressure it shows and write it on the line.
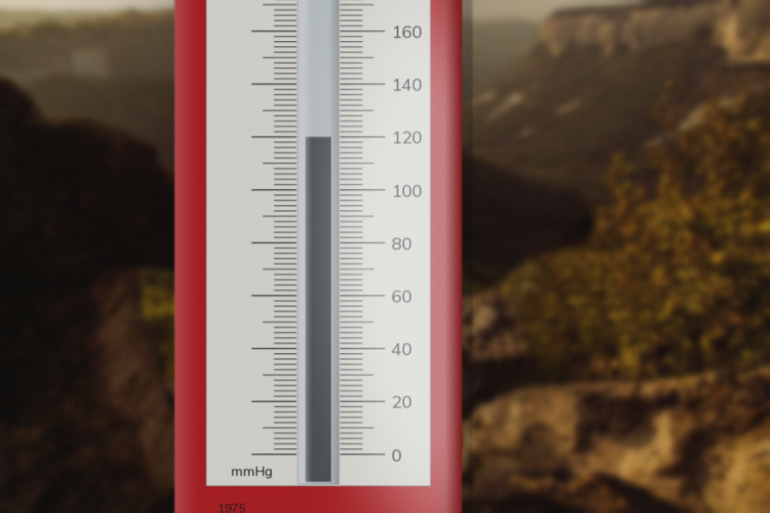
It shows 120 mmHg
